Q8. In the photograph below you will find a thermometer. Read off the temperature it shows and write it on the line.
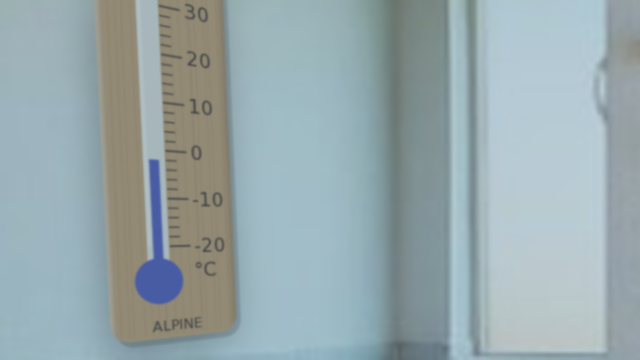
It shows -2 °C
